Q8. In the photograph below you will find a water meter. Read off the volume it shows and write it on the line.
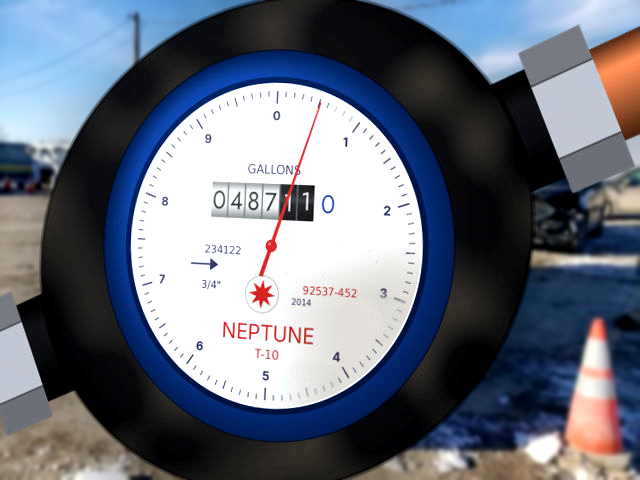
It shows 487110.5 gal
